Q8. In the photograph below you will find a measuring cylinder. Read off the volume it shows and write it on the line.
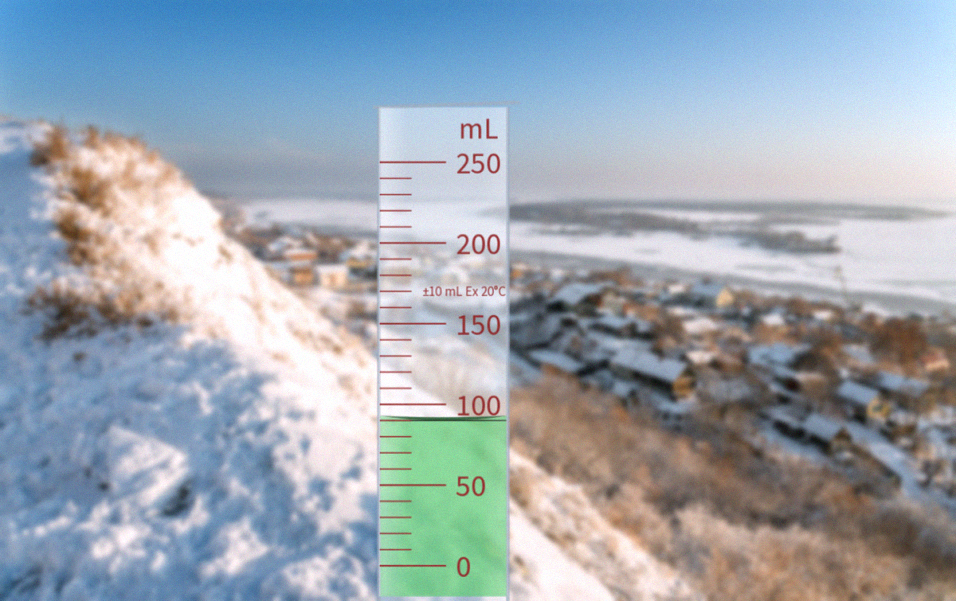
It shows 90 mL
